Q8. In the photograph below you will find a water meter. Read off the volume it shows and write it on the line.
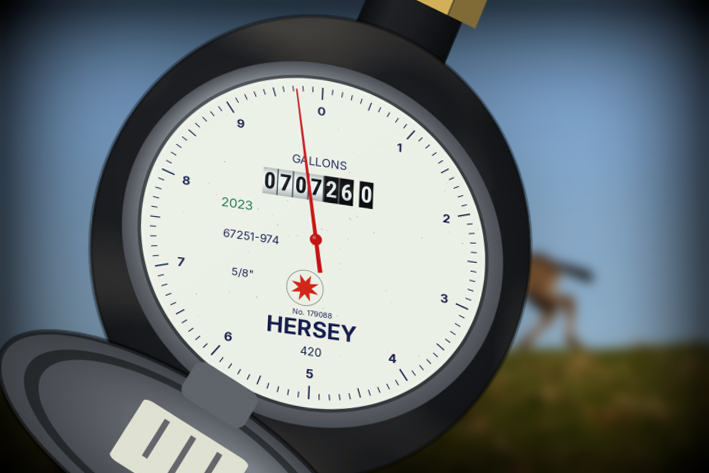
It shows 707259.7 gal
